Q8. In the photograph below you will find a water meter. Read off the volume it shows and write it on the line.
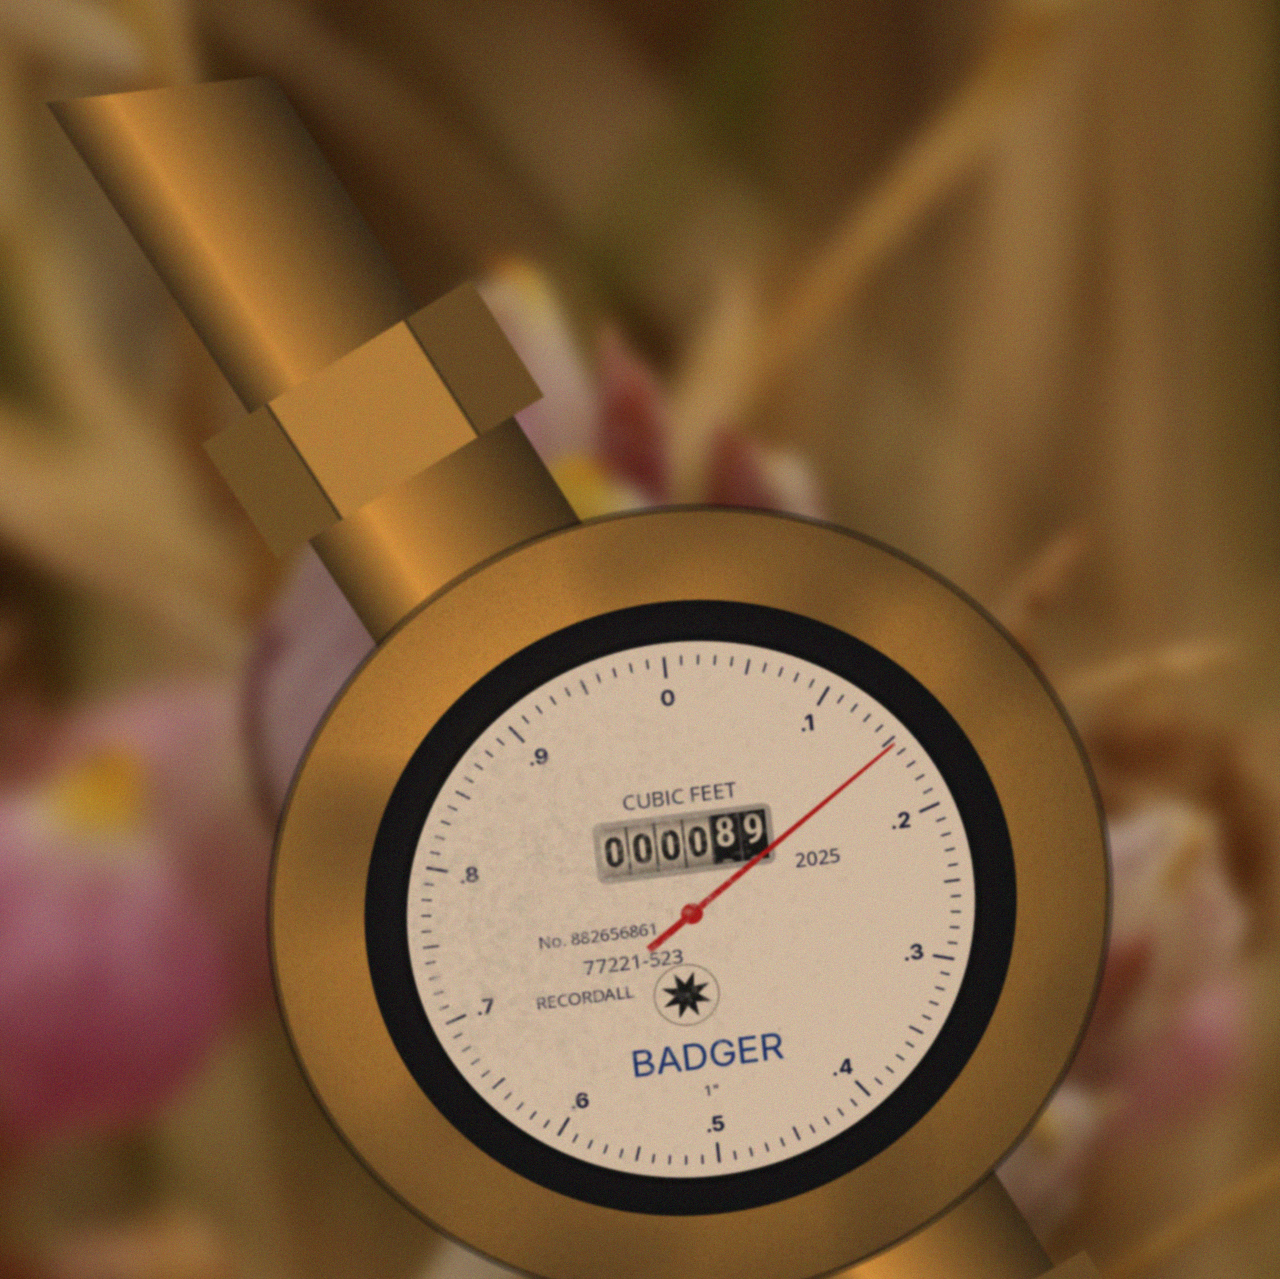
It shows 89.15 ft³
